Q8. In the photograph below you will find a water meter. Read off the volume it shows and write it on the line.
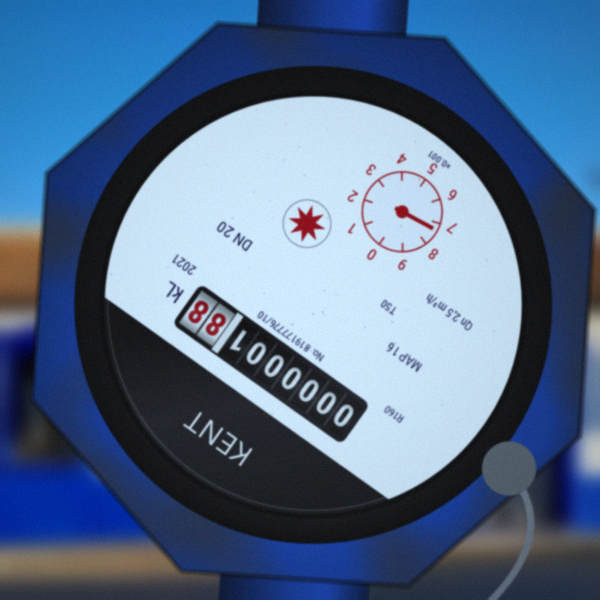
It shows 1.887 kL
